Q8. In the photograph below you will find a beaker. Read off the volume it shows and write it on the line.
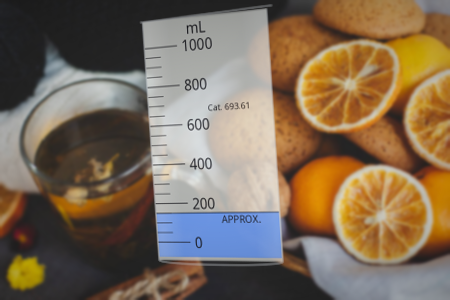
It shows 150 mL
